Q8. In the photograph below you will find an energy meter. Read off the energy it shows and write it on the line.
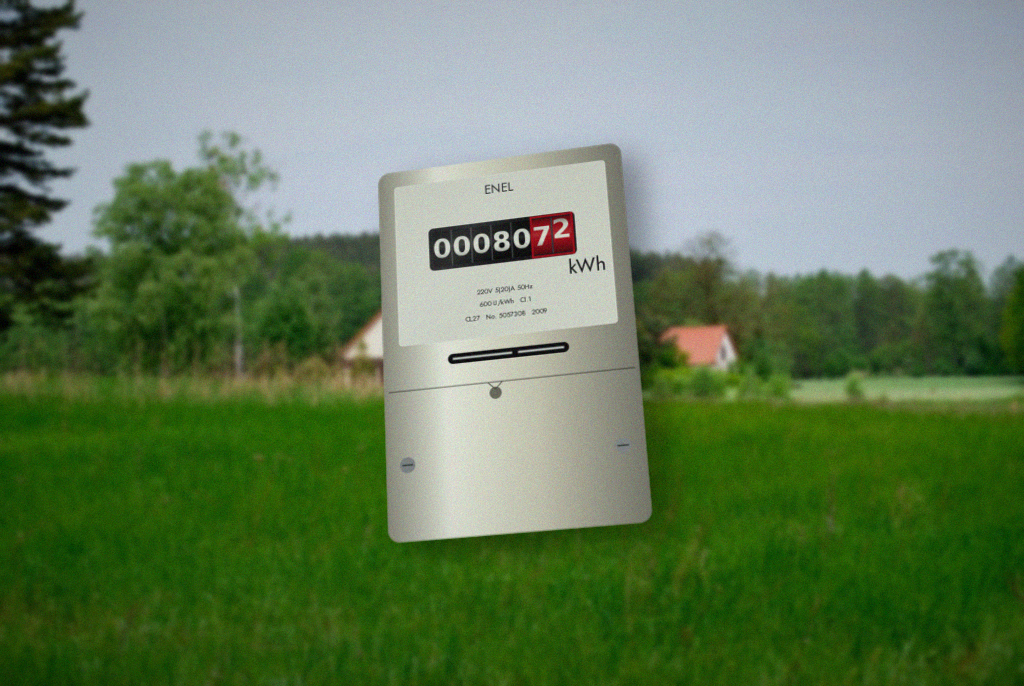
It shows 80.72 kWh
